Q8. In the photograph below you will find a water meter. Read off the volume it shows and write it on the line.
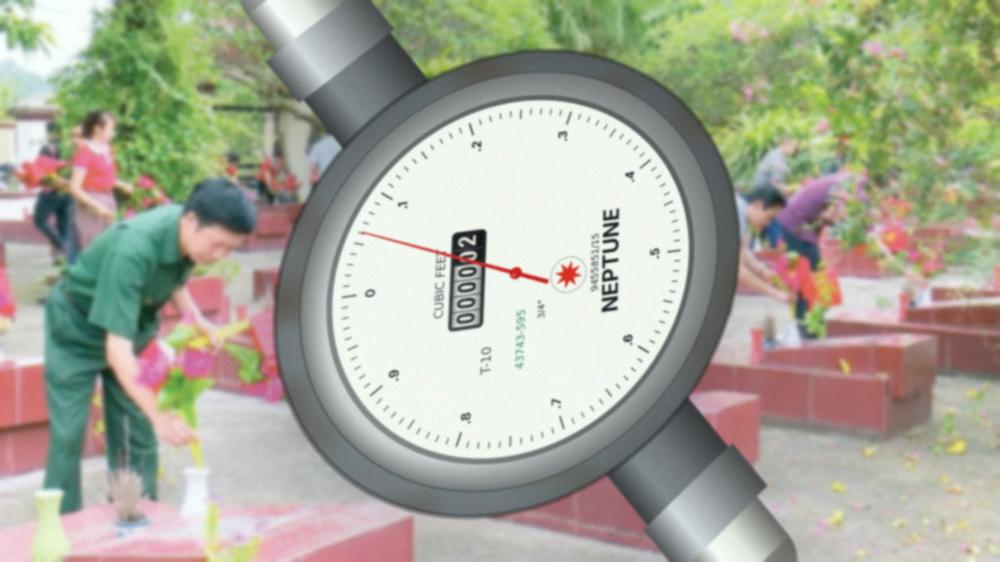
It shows 2.06 ft³
